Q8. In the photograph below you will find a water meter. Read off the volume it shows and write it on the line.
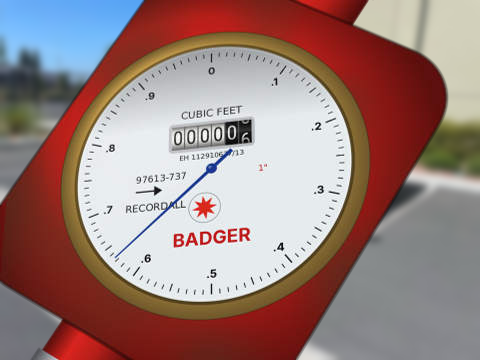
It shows 5.63 ft³
